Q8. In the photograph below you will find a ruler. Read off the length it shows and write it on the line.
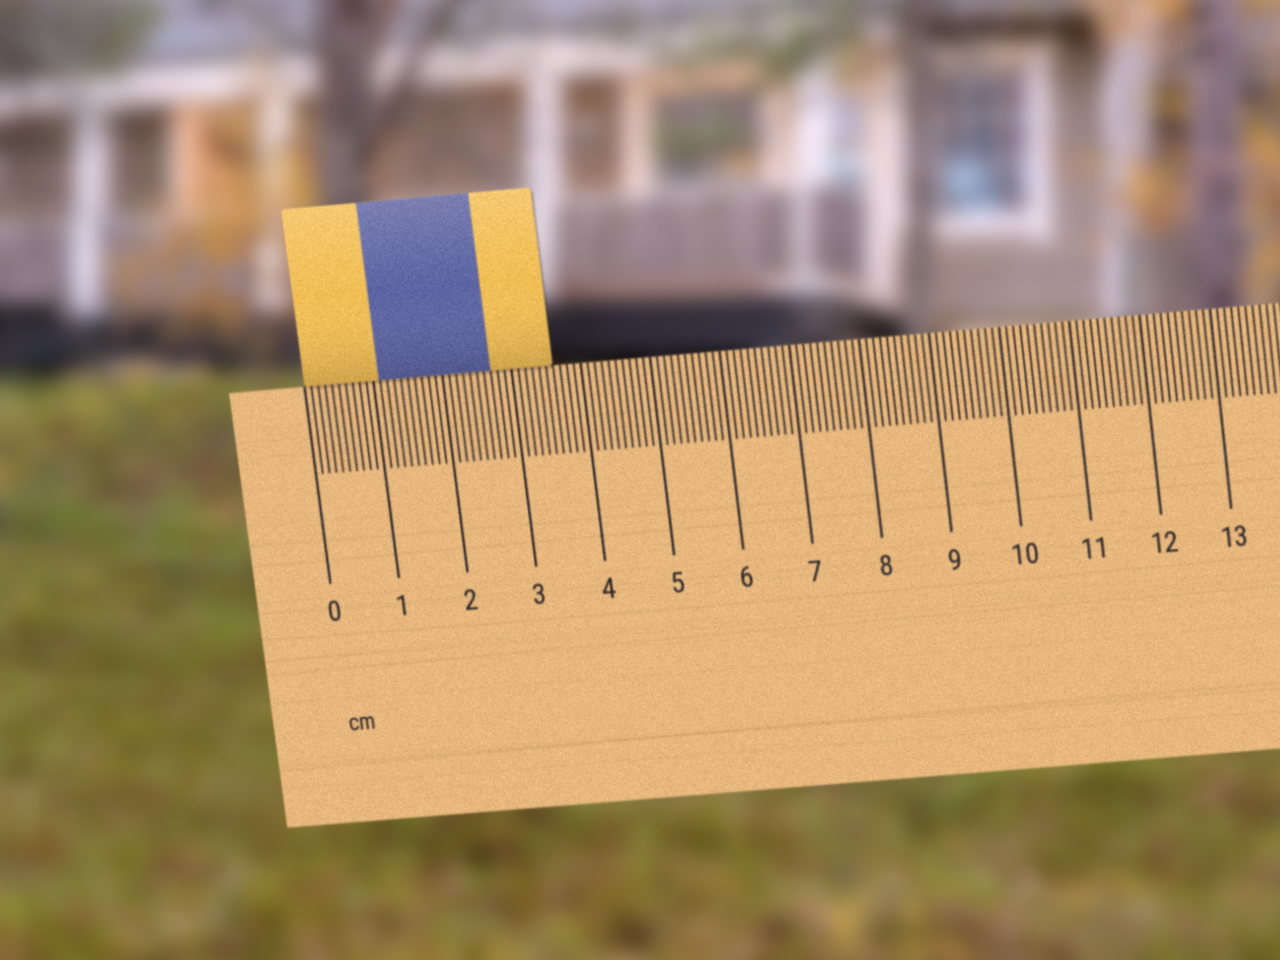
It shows 3.6 cm
